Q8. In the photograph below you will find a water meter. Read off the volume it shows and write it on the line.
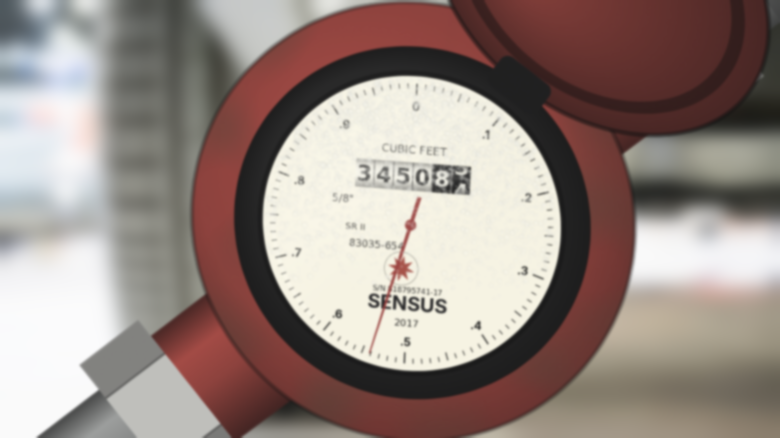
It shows 345083.54 ft³
